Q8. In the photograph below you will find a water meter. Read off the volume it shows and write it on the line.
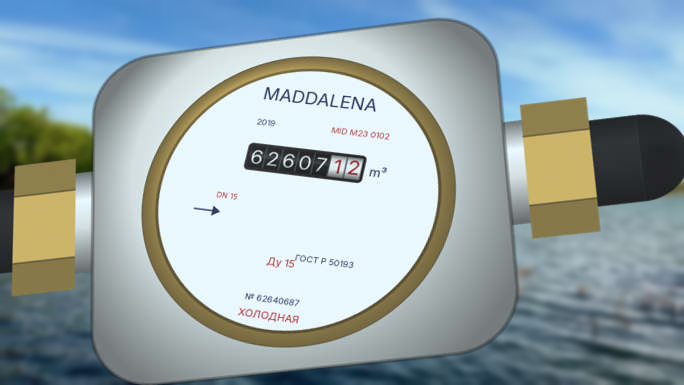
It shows 62607.12 m³
